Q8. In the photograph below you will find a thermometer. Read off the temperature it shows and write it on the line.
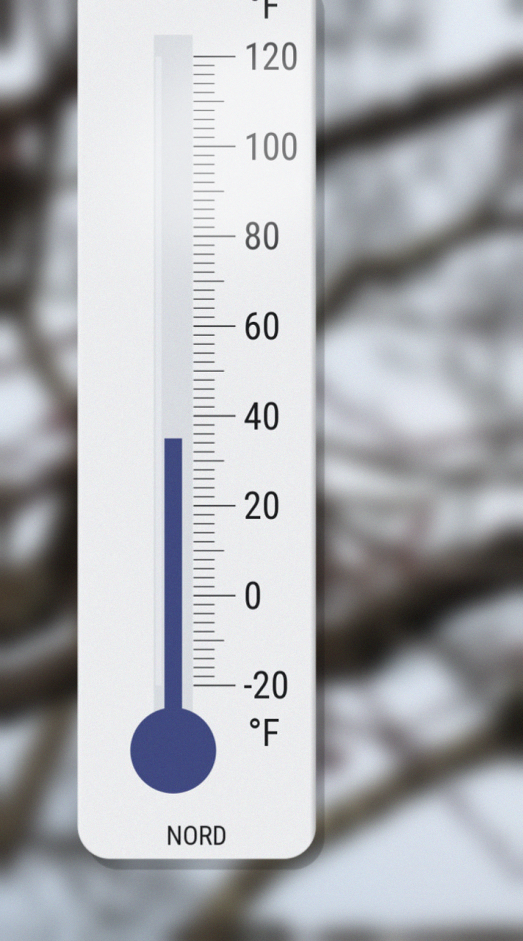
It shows 35 °F
